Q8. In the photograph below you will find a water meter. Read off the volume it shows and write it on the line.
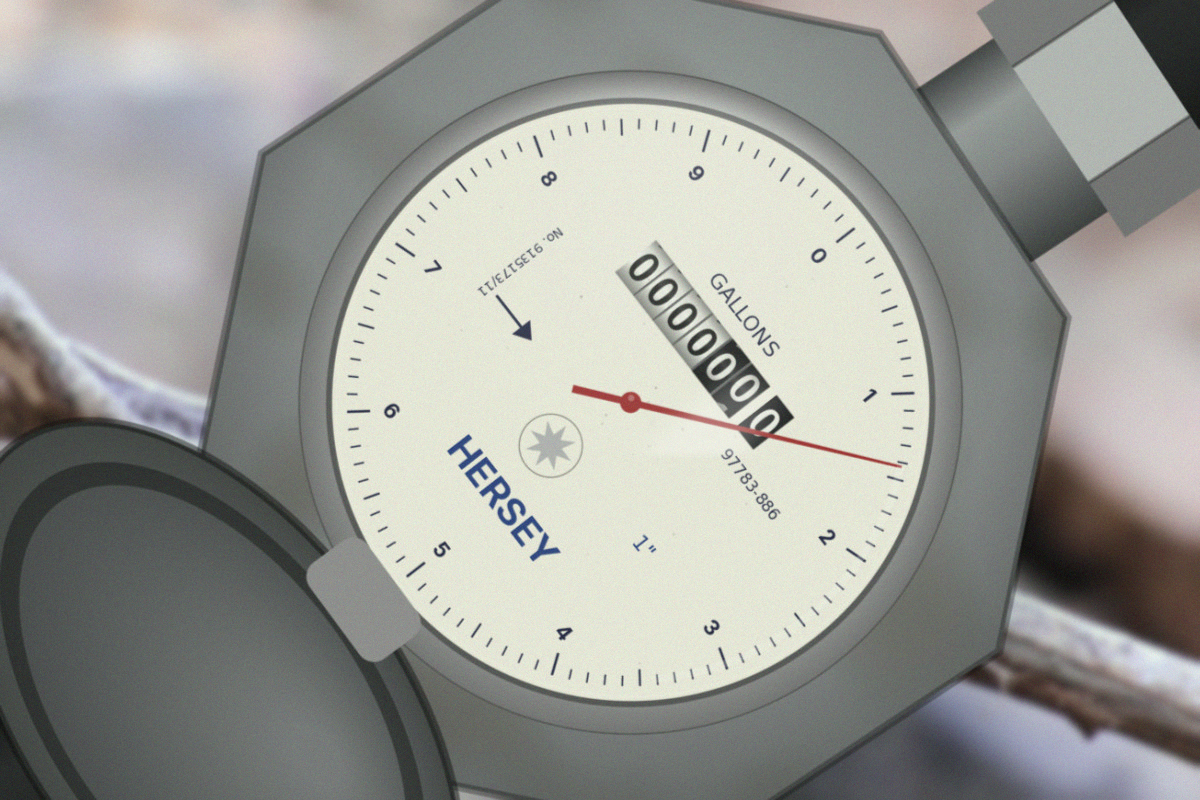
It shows 1.4 gal
